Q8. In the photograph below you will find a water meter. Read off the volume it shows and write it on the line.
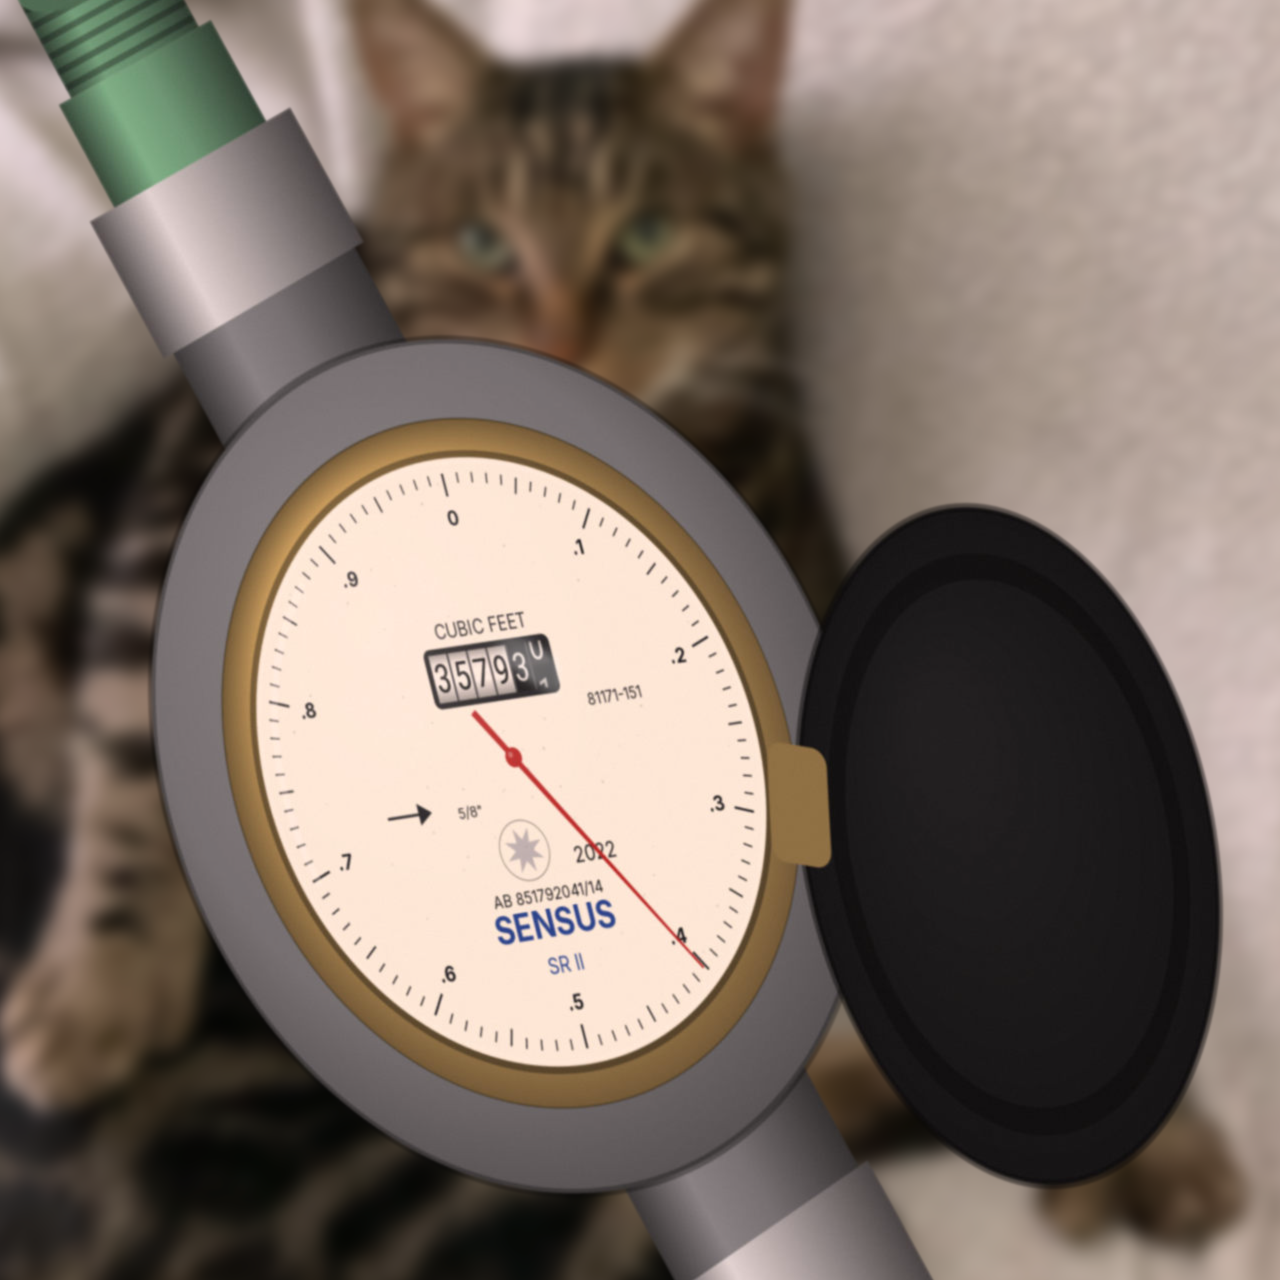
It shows 357930.40 ft³
